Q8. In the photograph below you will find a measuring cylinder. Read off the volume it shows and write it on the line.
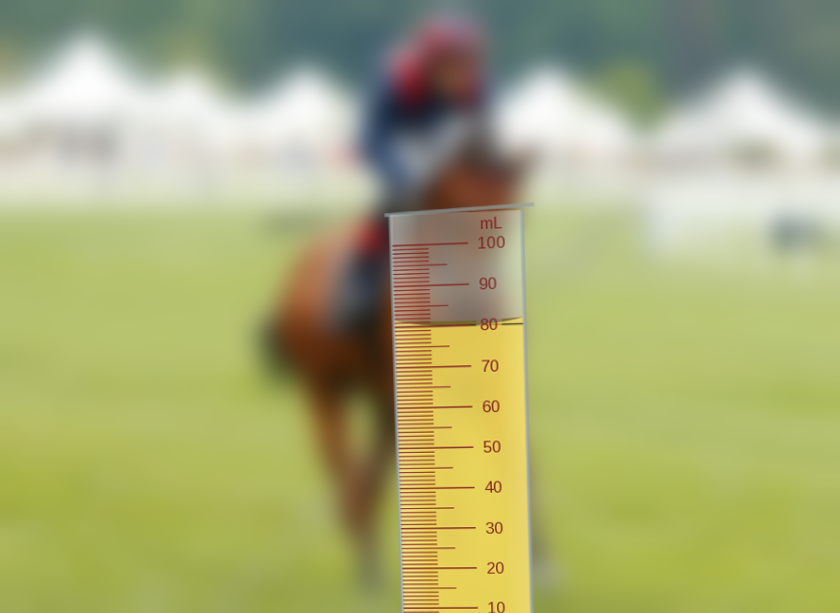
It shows 80 mL
